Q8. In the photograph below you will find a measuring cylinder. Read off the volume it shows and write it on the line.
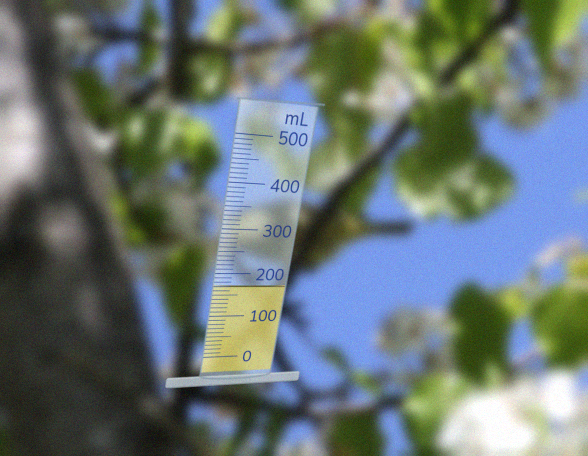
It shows 170 mL
